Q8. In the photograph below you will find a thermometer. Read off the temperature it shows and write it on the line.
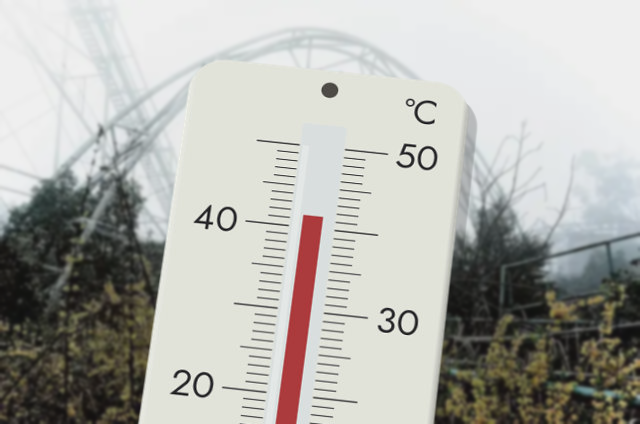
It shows 41.5 °C
